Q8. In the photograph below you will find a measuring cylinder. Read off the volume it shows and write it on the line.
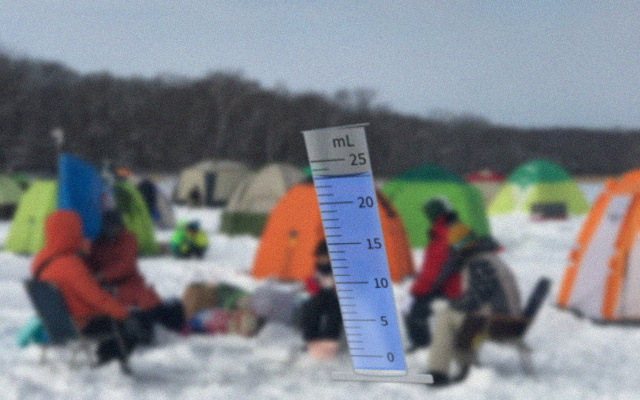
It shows 23 mL
